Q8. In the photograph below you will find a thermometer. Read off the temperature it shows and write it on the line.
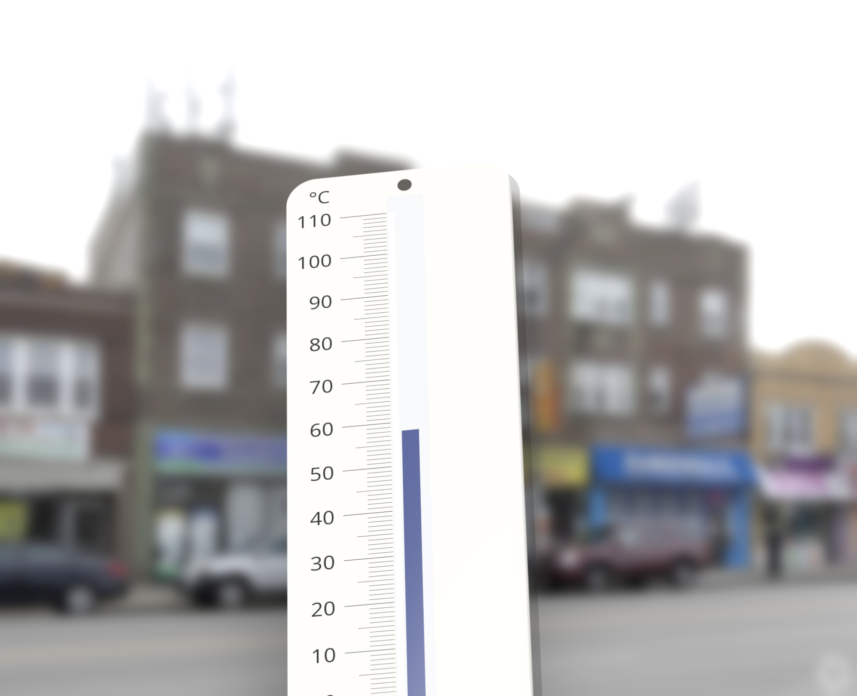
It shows 58 °C
